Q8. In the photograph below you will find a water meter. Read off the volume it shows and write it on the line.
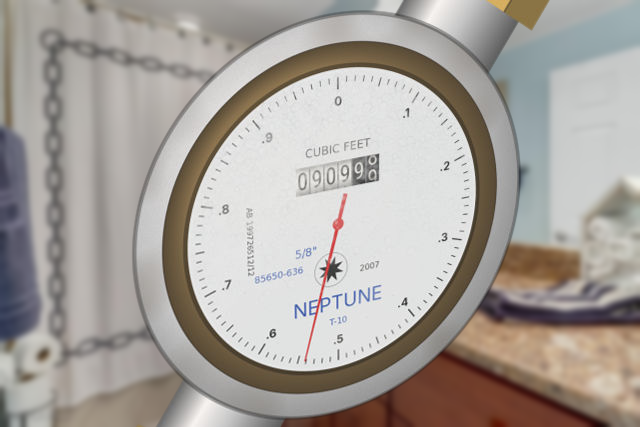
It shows 90998.54 ft³
